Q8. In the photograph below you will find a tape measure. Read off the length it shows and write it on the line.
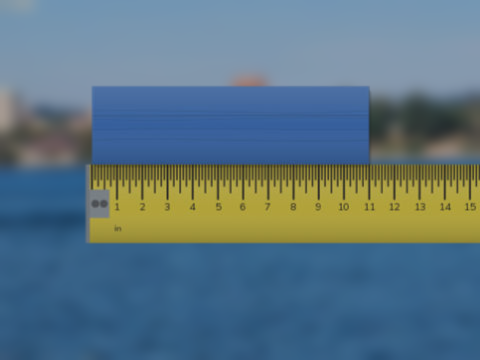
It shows 11 in
